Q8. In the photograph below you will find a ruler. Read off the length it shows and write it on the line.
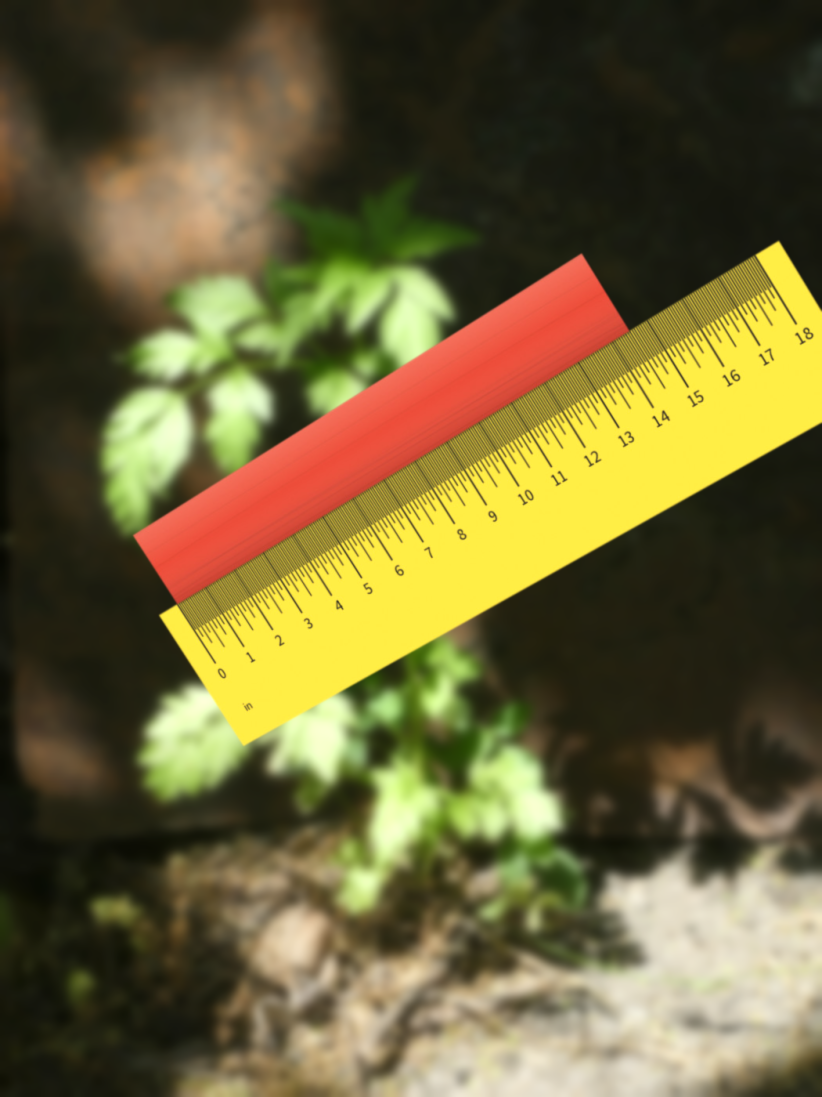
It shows 14.5 in
